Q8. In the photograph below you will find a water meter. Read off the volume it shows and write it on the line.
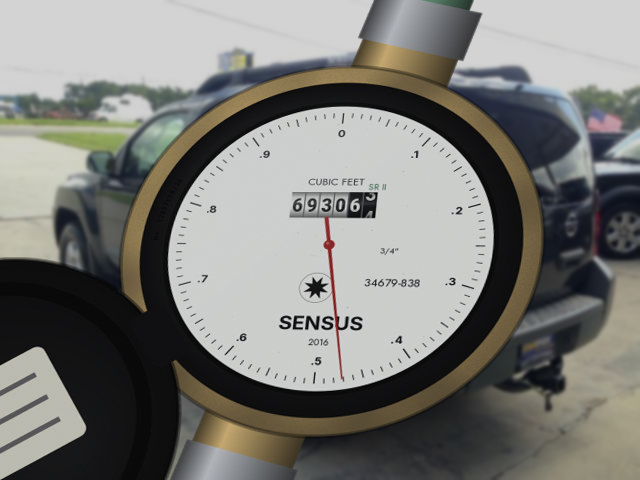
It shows 693063.47 ft³
